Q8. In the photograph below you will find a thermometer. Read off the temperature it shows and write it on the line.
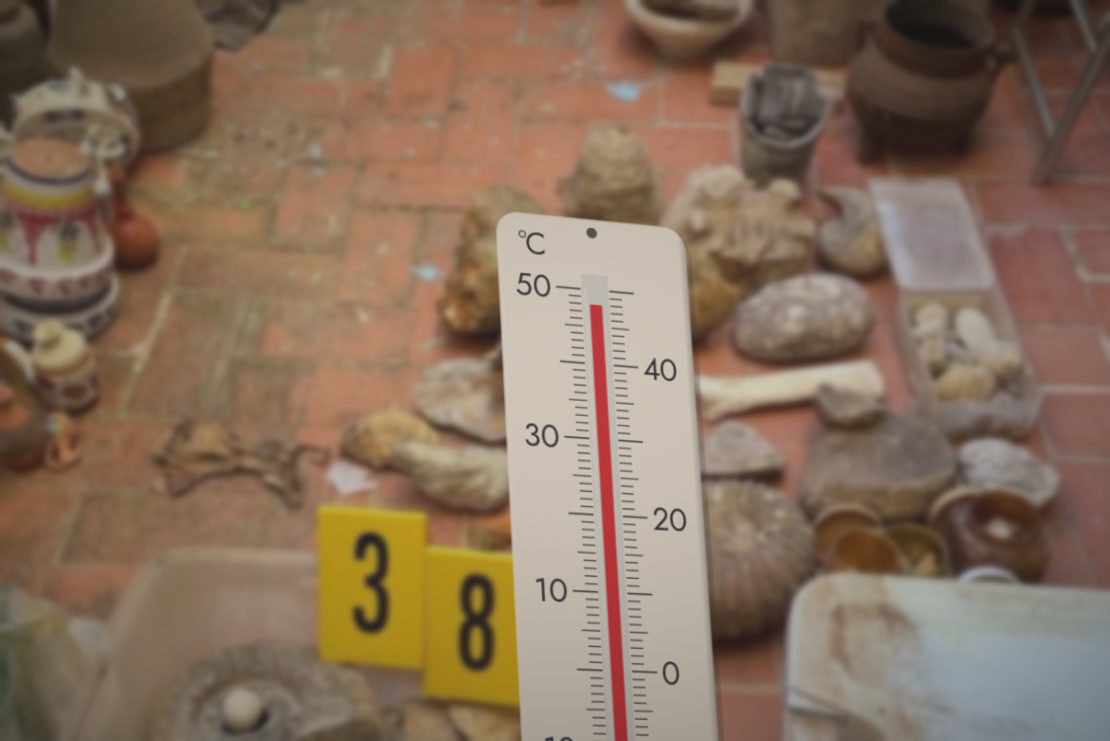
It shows 48 °C
